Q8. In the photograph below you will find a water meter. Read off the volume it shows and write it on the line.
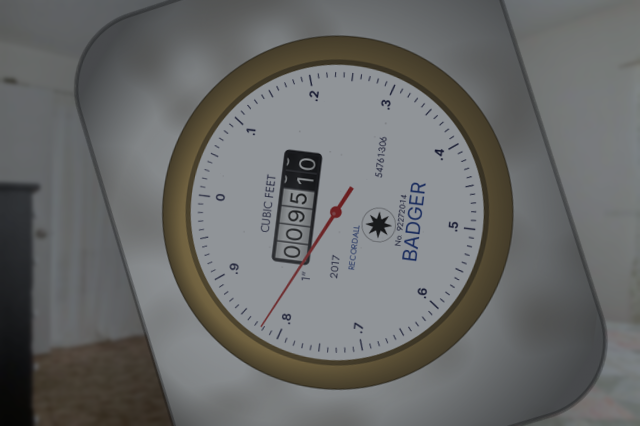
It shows 9509.82 ft³
